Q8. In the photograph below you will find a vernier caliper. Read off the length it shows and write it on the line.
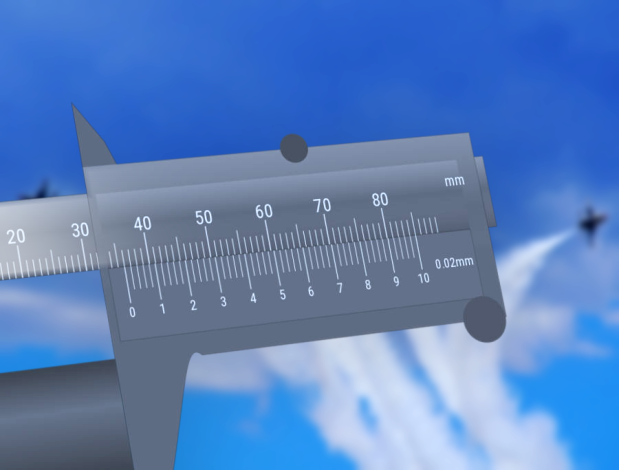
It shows 36.0 mm
